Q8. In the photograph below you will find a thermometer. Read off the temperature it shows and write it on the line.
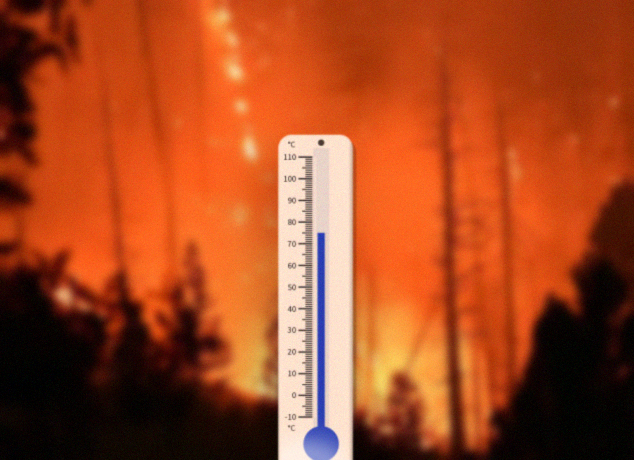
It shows 75 °C
